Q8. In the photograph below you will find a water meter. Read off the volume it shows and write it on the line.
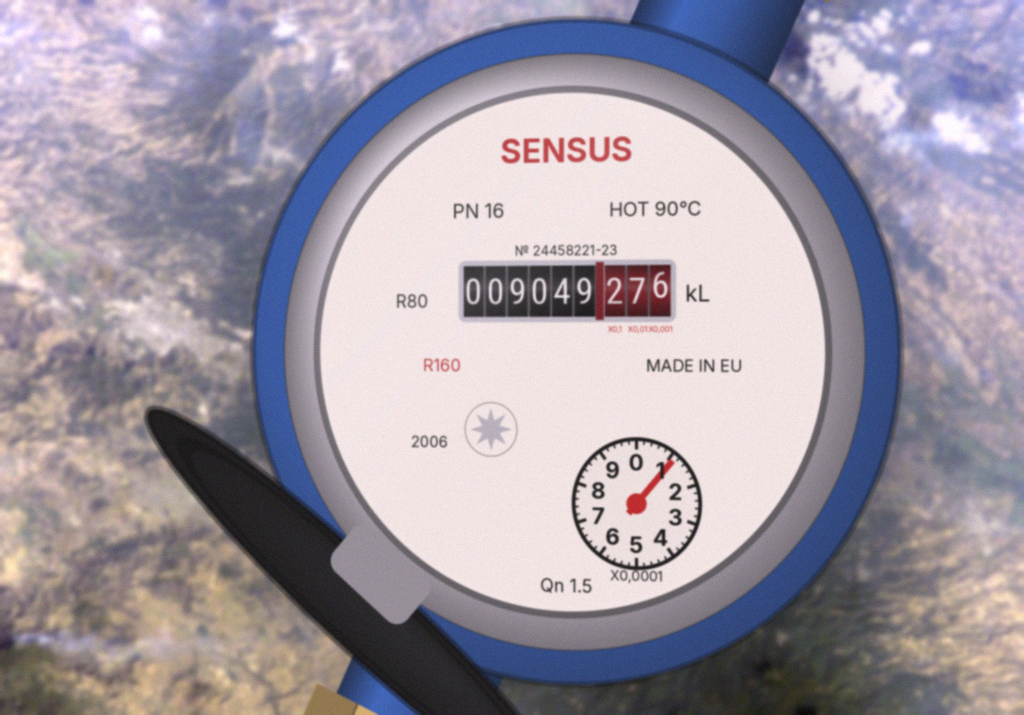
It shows 9049.2761 kL
